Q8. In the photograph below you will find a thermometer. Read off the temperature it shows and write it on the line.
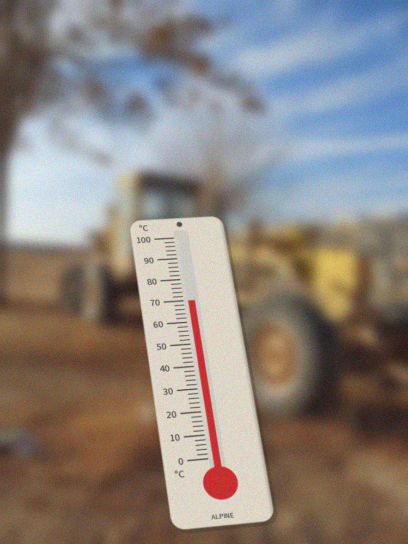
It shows 70 °C
